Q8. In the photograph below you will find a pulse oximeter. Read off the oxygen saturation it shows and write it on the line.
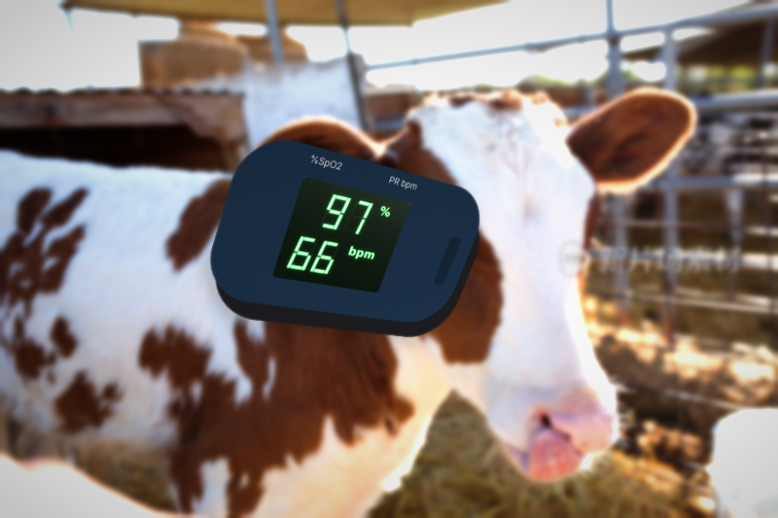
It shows 97 %
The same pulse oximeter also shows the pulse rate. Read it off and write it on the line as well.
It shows 66 bpm
